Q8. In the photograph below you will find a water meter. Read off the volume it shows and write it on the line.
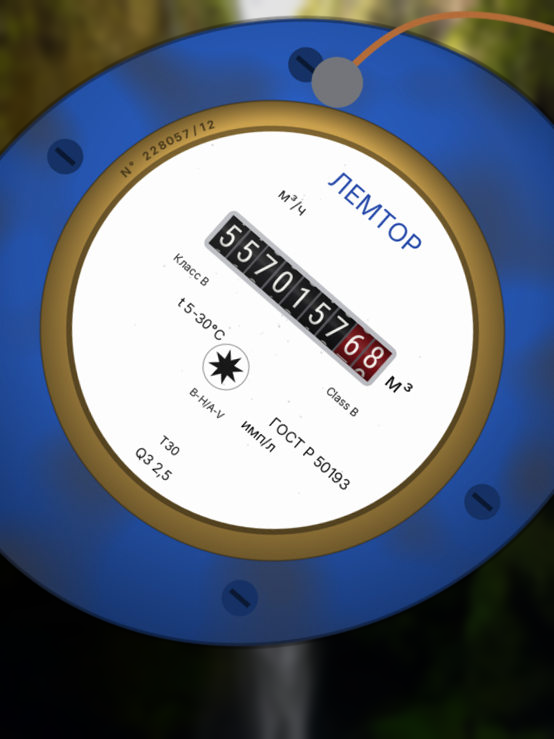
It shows 5570157.68 m³
